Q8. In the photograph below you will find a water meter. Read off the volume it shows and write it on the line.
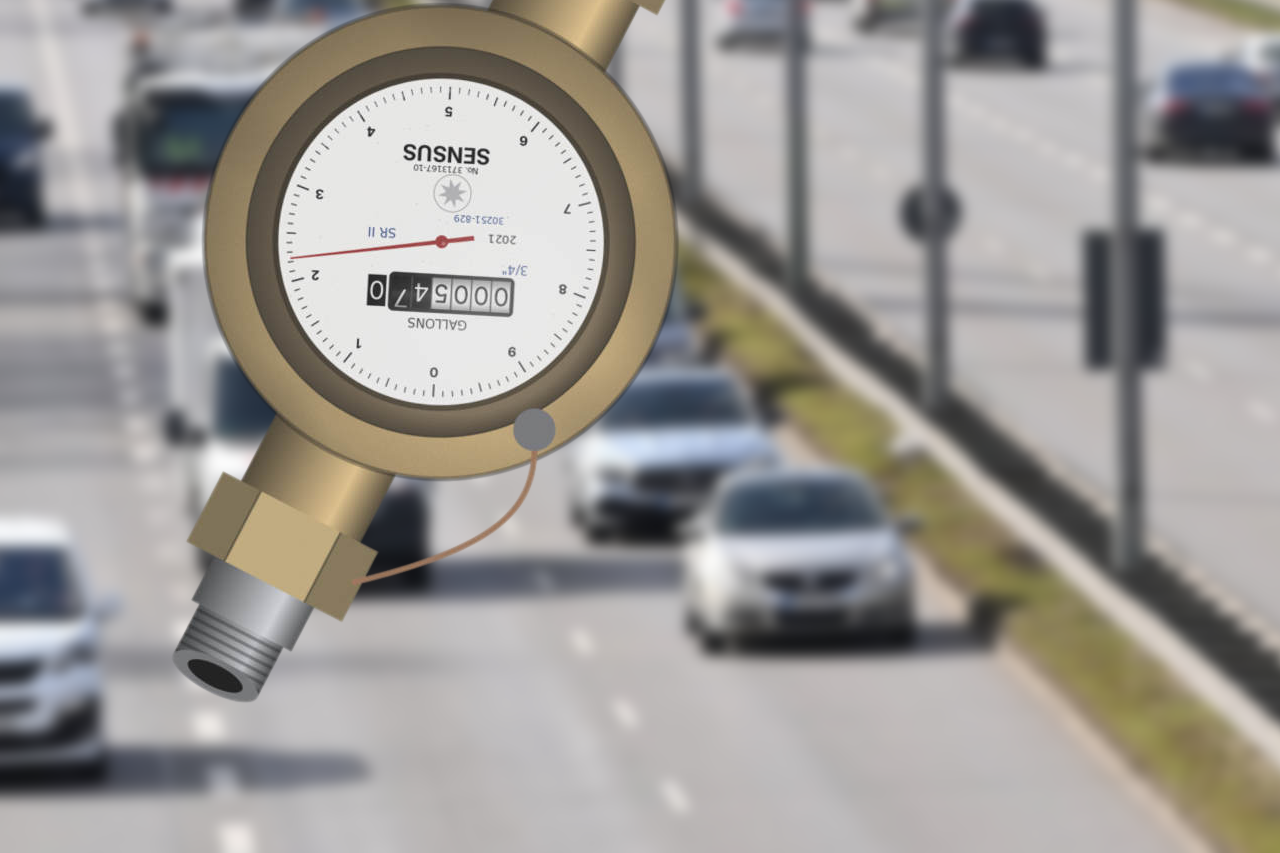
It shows 5472.2 gal
